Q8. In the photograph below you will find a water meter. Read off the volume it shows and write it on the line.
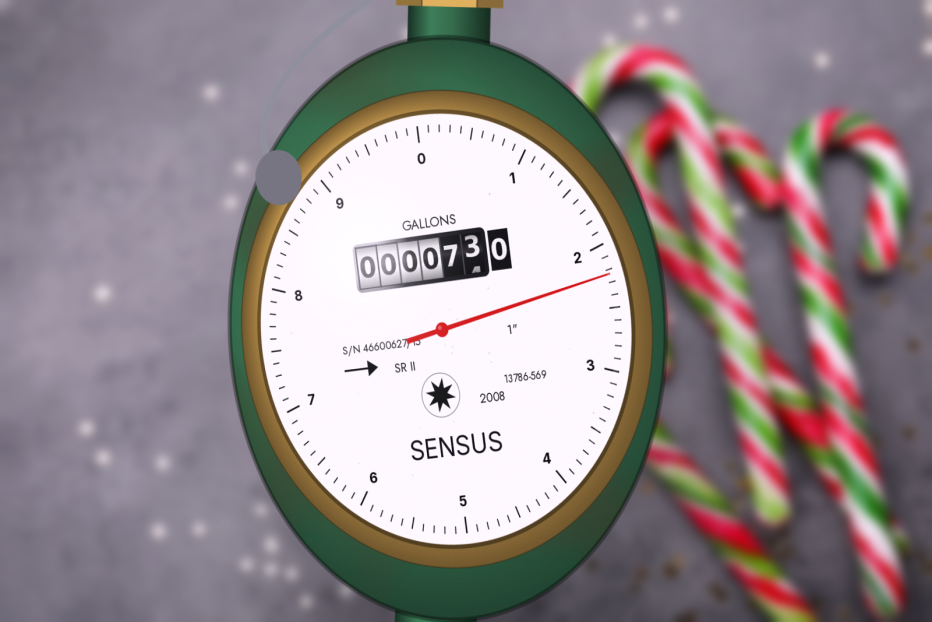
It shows 732.2 gal
